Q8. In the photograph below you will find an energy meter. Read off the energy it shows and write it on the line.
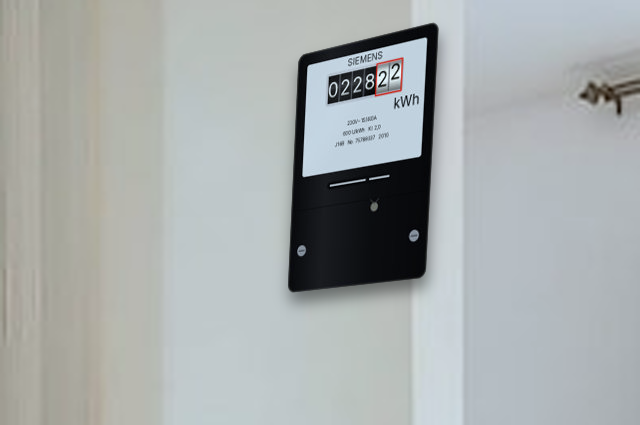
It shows 228.22 kWh
